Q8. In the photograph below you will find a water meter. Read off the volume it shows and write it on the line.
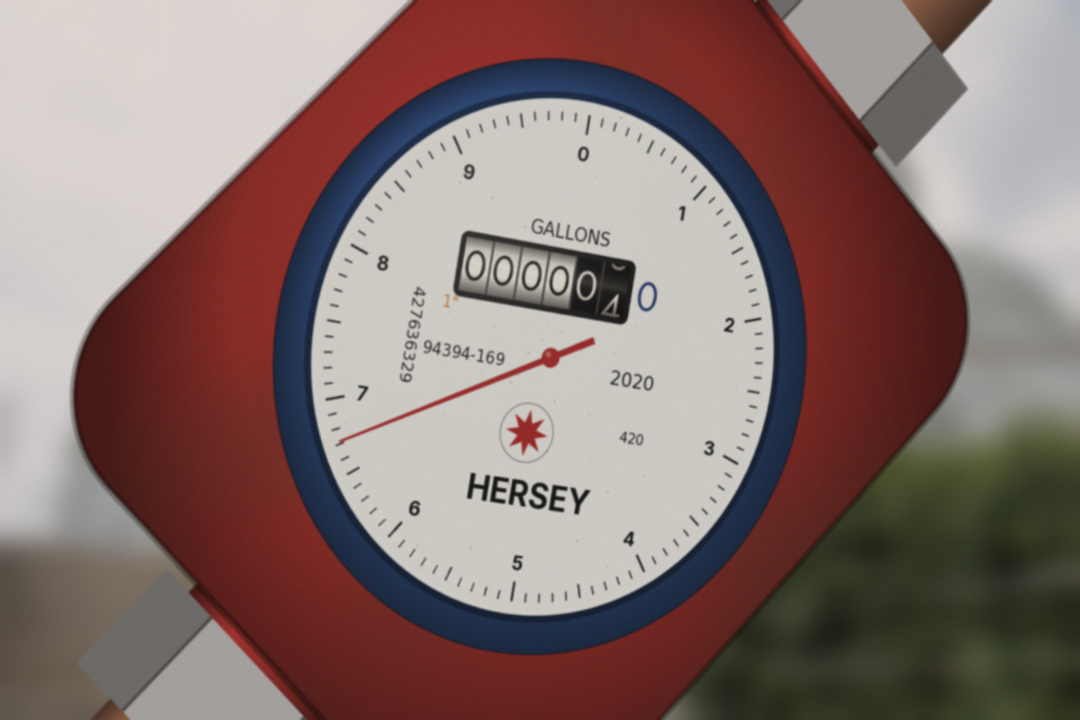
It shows 36.7 gal
